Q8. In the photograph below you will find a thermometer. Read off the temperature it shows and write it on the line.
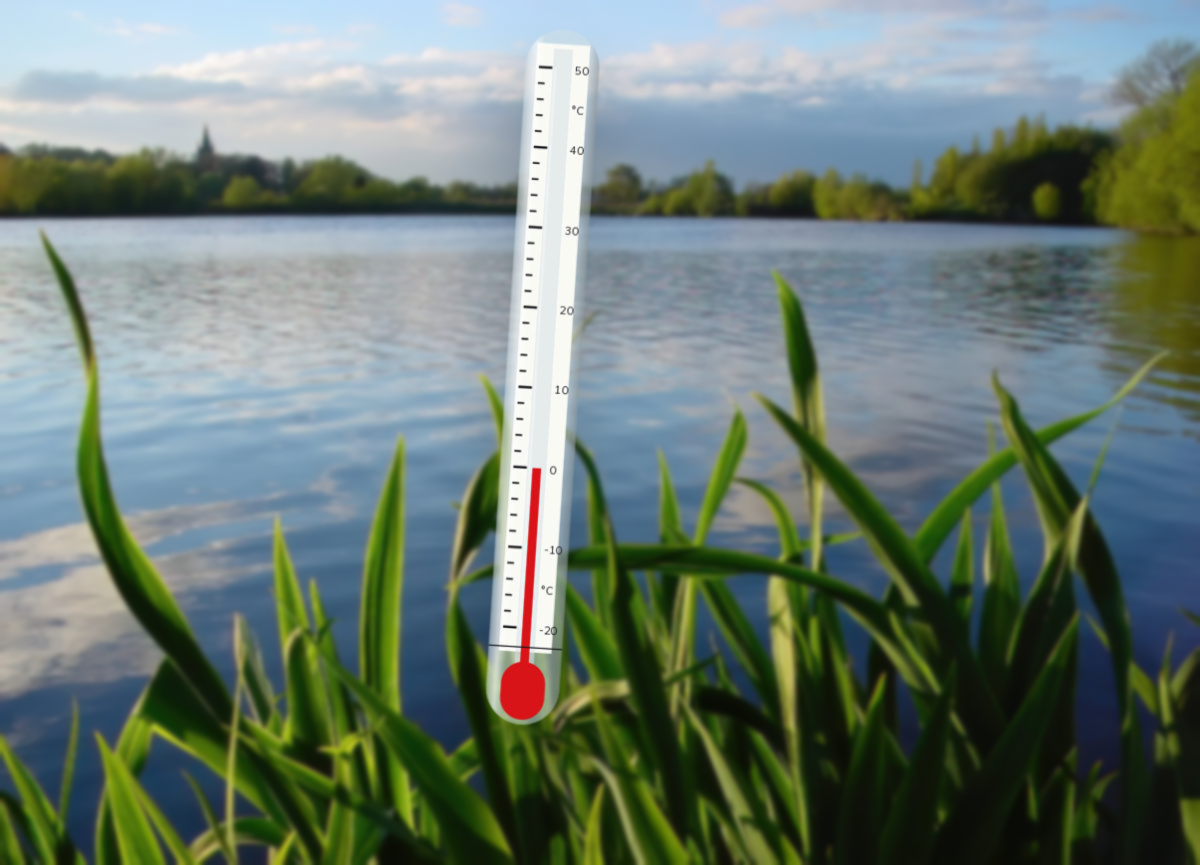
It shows 0 °C
